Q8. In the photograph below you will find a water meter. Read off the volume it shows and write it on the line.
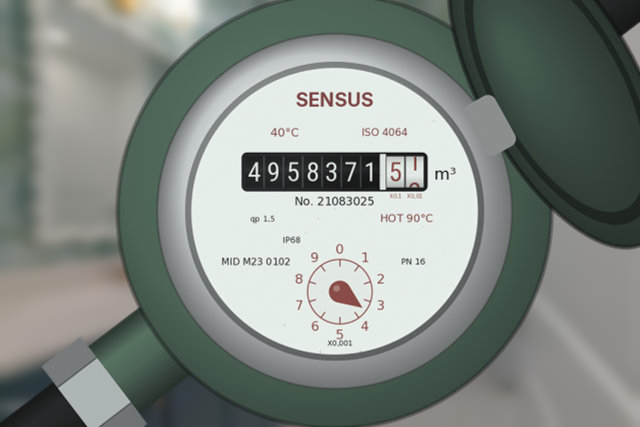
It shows 4958371.513 m³
